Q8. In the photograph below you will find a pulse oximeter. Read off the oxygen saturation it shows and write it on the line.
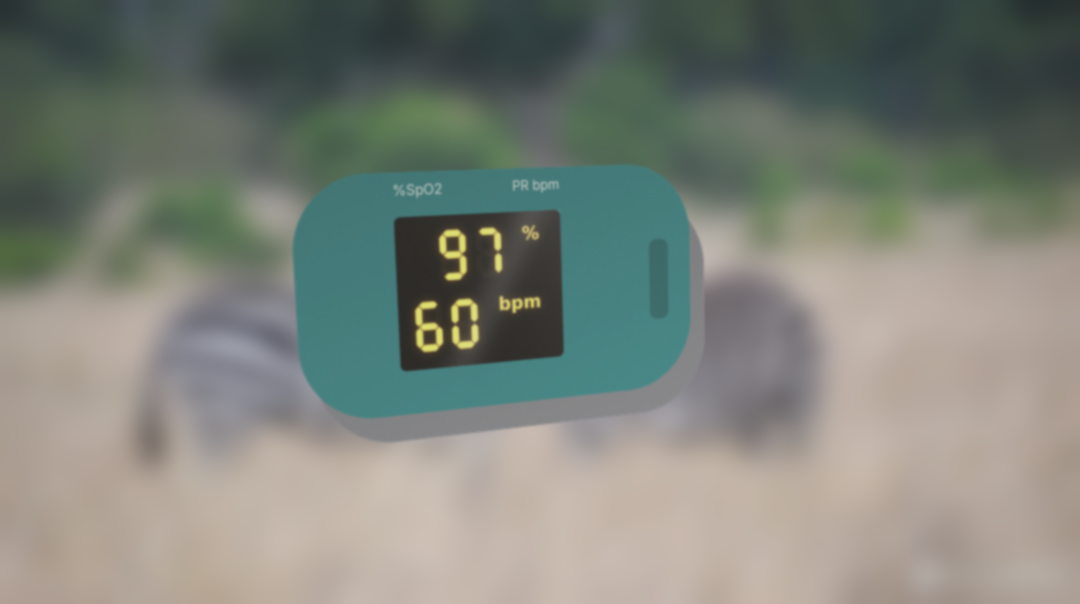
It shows 97 %
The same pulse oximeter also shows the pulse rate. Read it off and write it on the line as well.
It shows 60 bpm
